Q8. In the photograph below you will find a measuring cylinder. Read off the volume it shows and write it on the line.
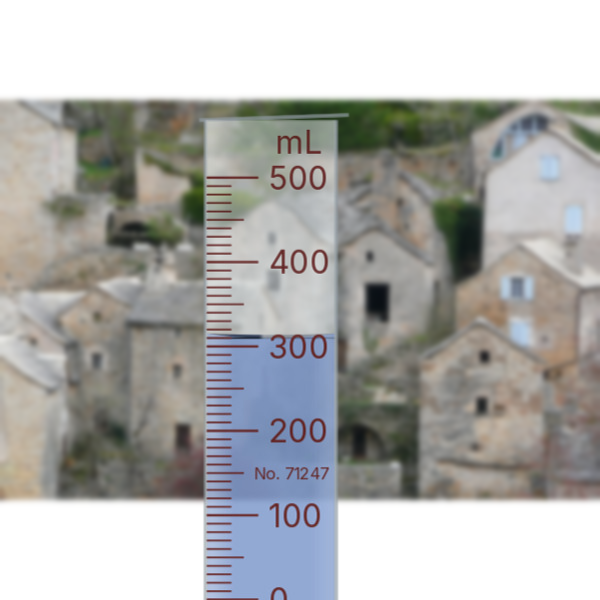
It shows 310 mL
